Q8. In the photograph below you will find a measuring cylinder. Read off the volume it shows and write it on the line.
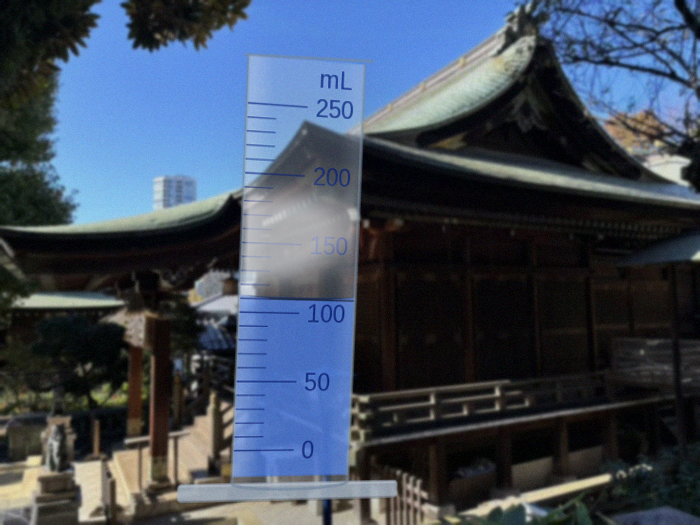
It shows 110 mL
